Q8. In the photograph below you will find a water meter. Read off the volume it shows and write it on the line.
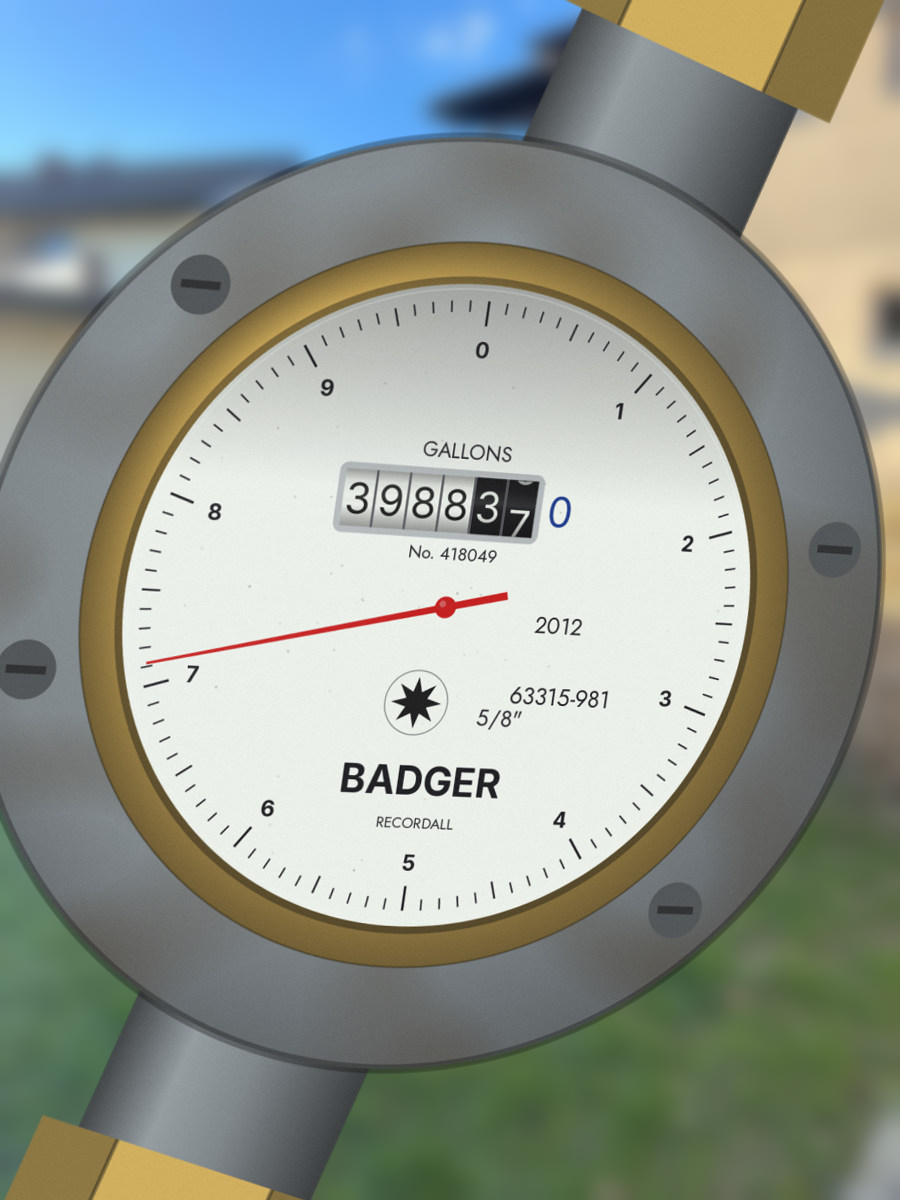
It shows 3988367.1 gal
